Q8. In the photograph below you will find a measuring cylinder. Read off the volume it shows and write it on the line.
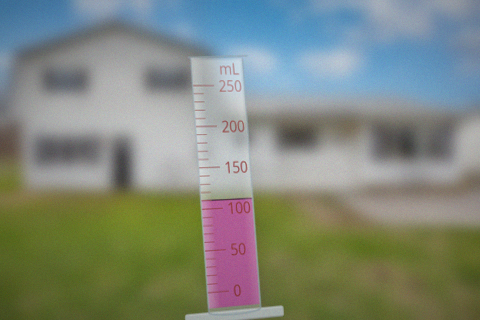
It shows 110 mL
